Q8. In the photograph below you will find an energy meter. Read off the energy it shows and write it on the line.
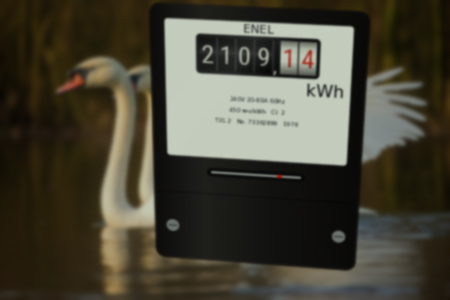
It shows 2109.14 kWh
